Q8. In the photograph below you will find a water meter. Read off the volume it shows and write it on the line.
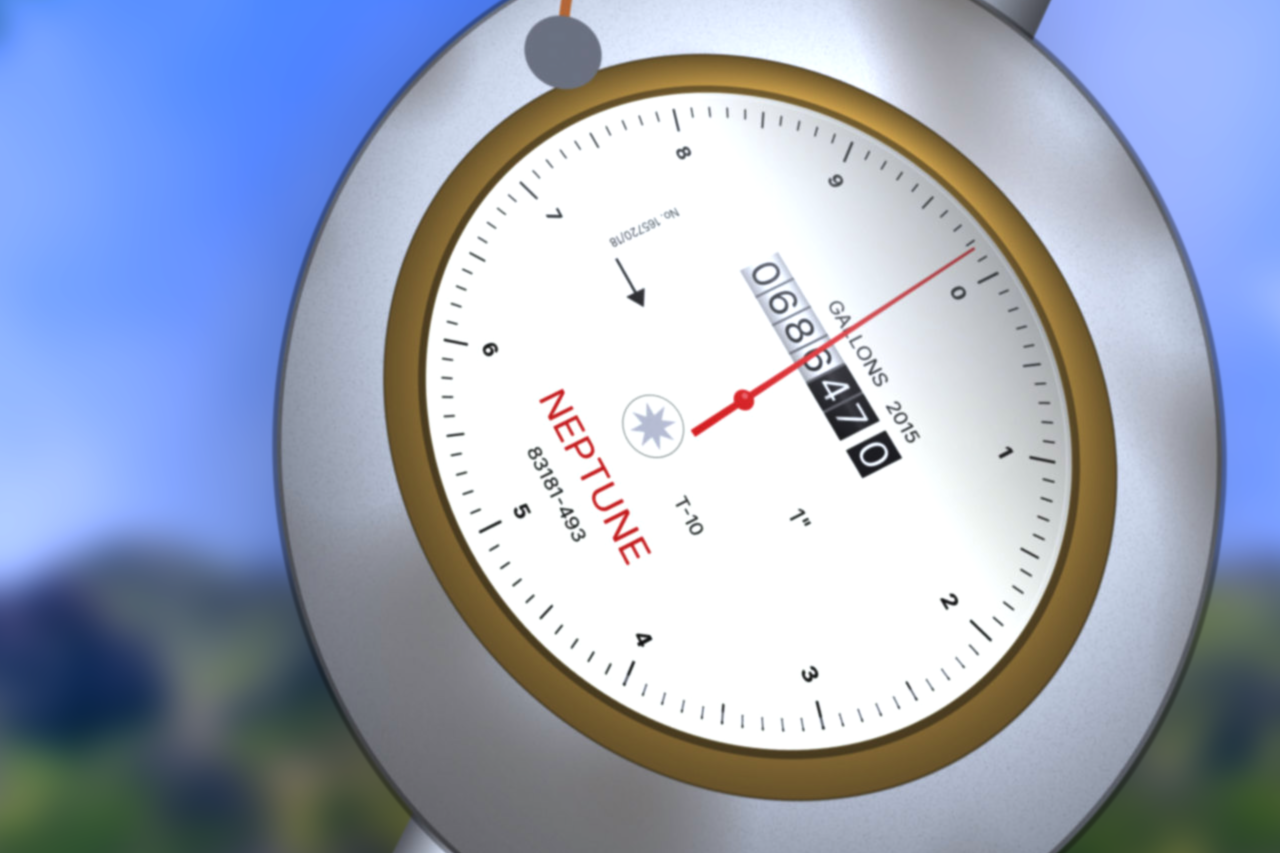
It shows 686469.8 gal
